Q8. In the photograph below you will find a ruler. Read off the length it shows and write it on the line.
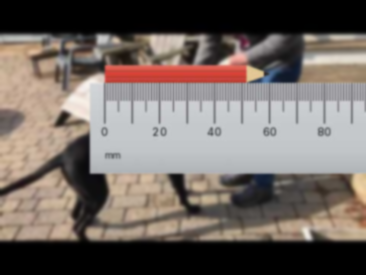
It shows 60 mm
